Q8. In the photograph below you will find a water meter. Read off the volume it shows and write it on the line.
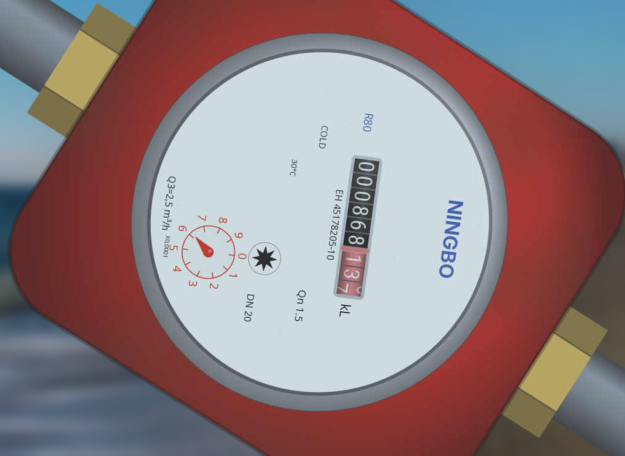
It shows 868.1366 kL
